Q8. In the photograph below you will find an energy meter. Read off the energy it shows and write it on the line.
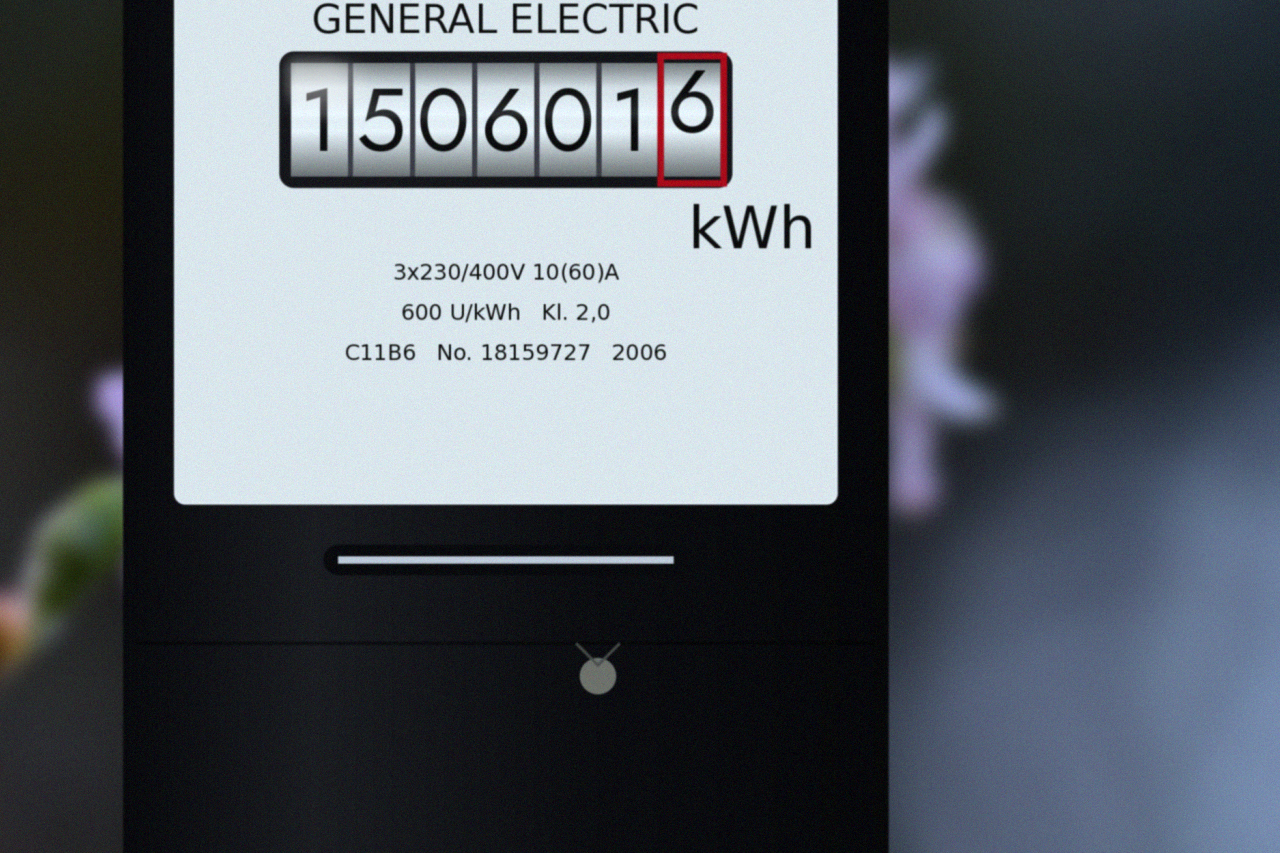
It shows 150601.6 kWh
